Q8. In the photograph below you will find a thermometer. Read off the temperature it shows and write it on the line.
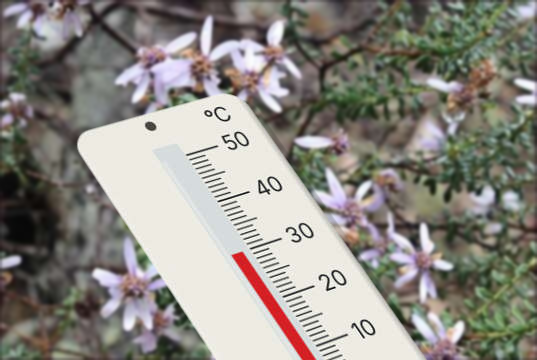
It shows 30 °C
